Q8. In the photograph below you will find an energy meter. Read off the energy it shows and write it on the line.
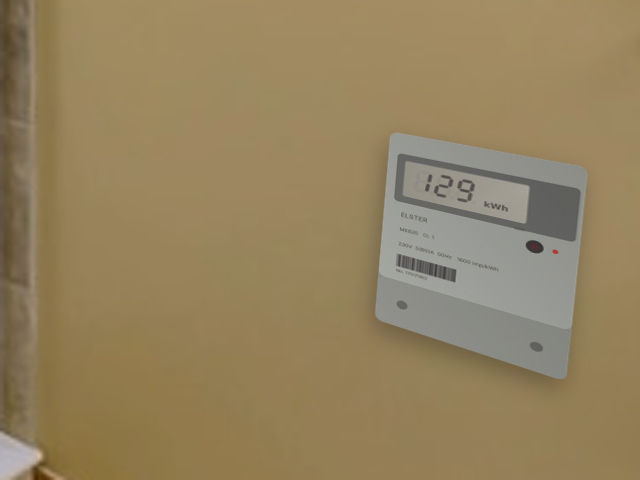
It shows 129 kWh
